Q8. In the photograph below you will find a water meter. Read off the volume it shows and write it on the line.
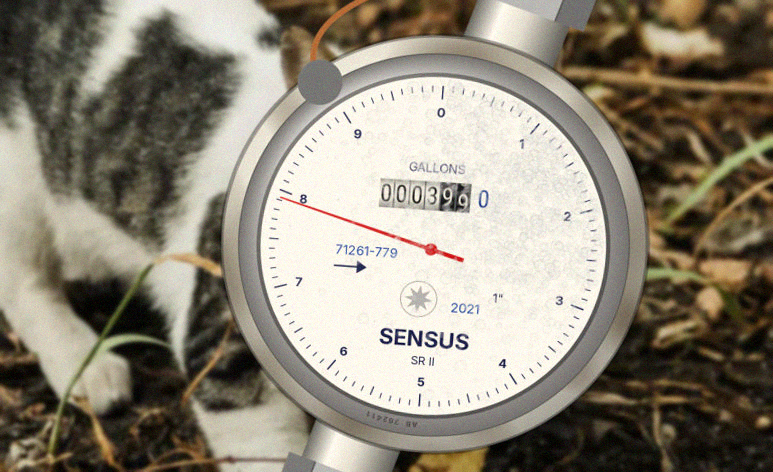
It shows 3987.9 gal
